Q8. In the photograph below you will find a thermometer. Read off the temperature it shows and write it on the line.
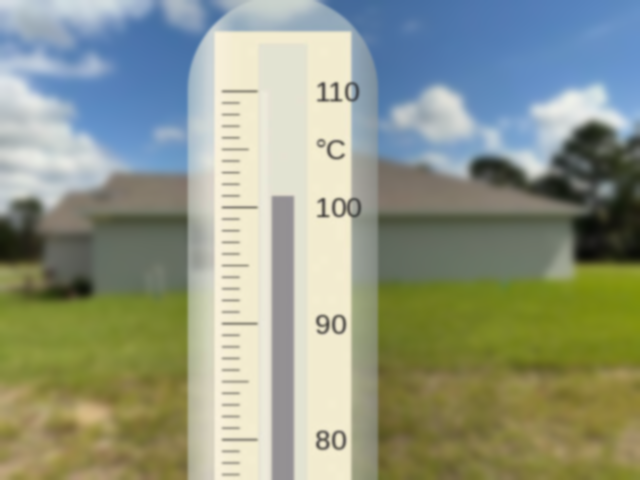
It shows 101 °C
